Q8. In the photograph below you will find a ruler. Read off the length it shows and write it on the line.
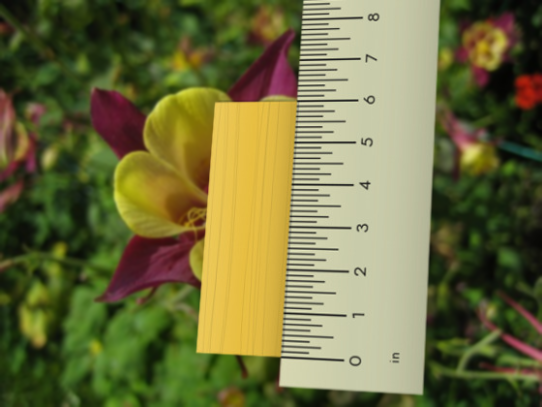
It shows 6 in
